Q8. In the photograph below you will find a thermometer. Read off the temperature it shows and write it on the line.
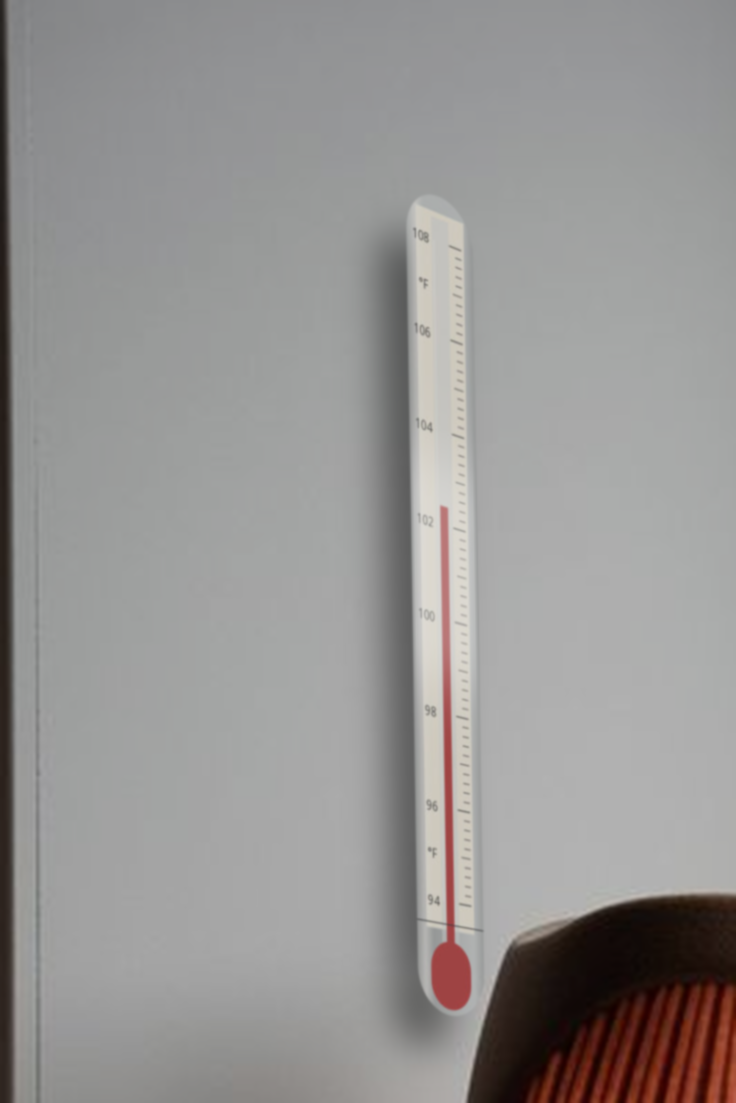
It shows 102.4 °F
